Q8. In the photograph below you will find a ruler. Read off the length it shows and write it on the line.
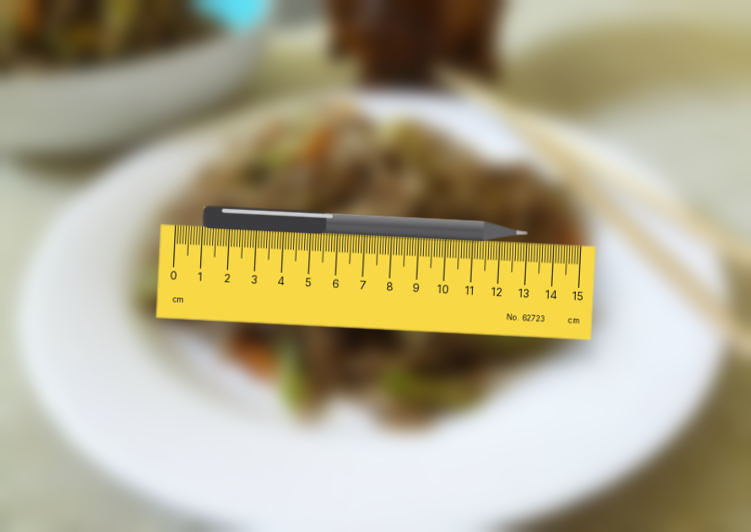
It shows 12 cm
